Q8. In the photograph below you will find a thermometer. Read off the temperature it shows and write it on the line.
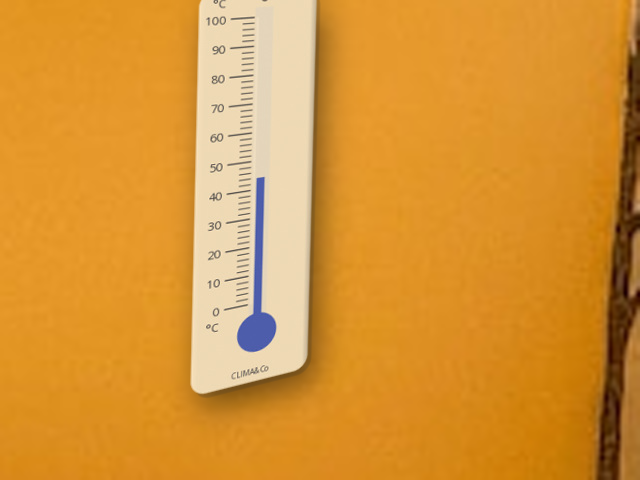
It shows 44 °C
